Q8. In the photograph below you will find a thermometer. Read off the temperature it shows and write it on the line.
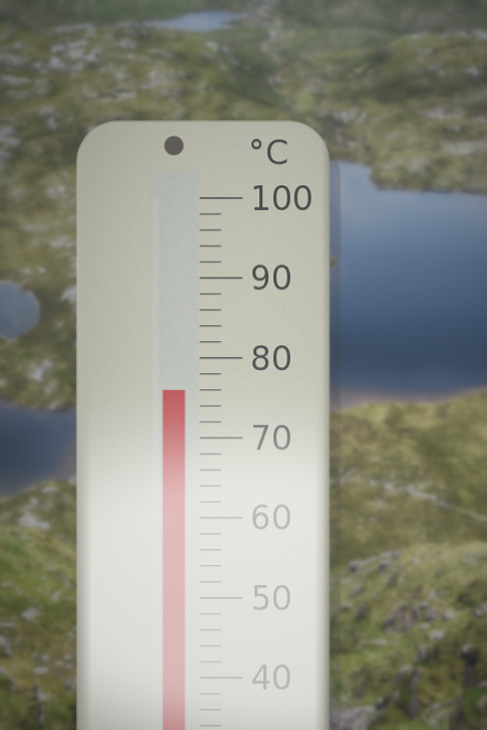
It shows 76 °C
